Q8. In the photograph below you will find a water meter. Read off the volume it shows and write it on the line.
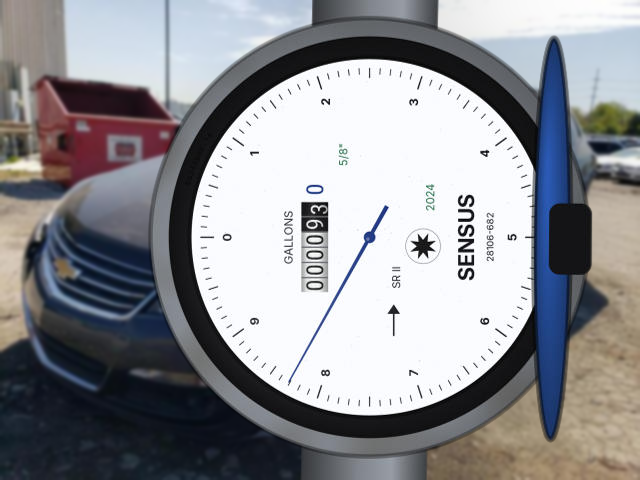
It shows 928.3 gal
